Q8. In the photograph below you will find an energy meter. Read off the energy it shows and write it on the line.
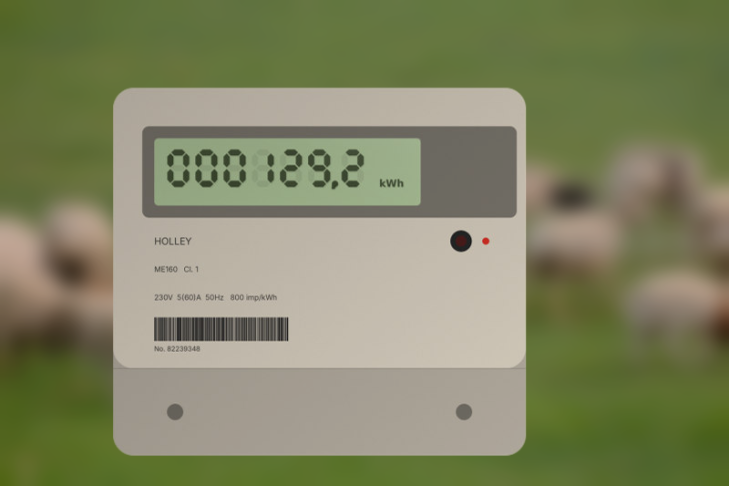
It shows 129.2 kWh
